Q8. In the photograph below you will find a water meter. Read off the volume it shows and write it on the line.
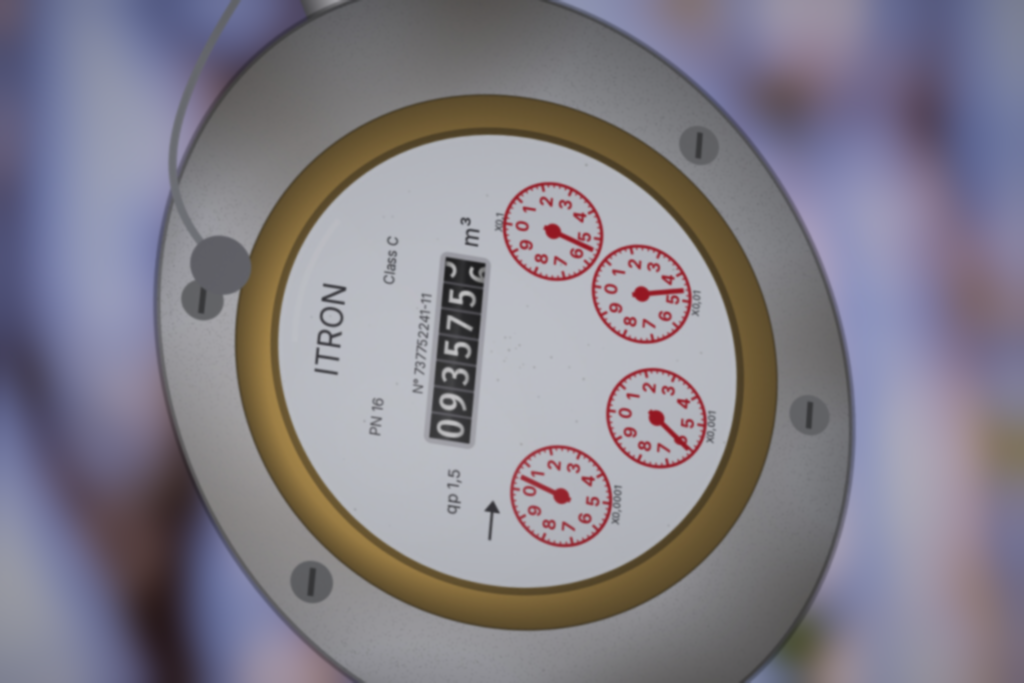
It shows 935755.5460 m³
